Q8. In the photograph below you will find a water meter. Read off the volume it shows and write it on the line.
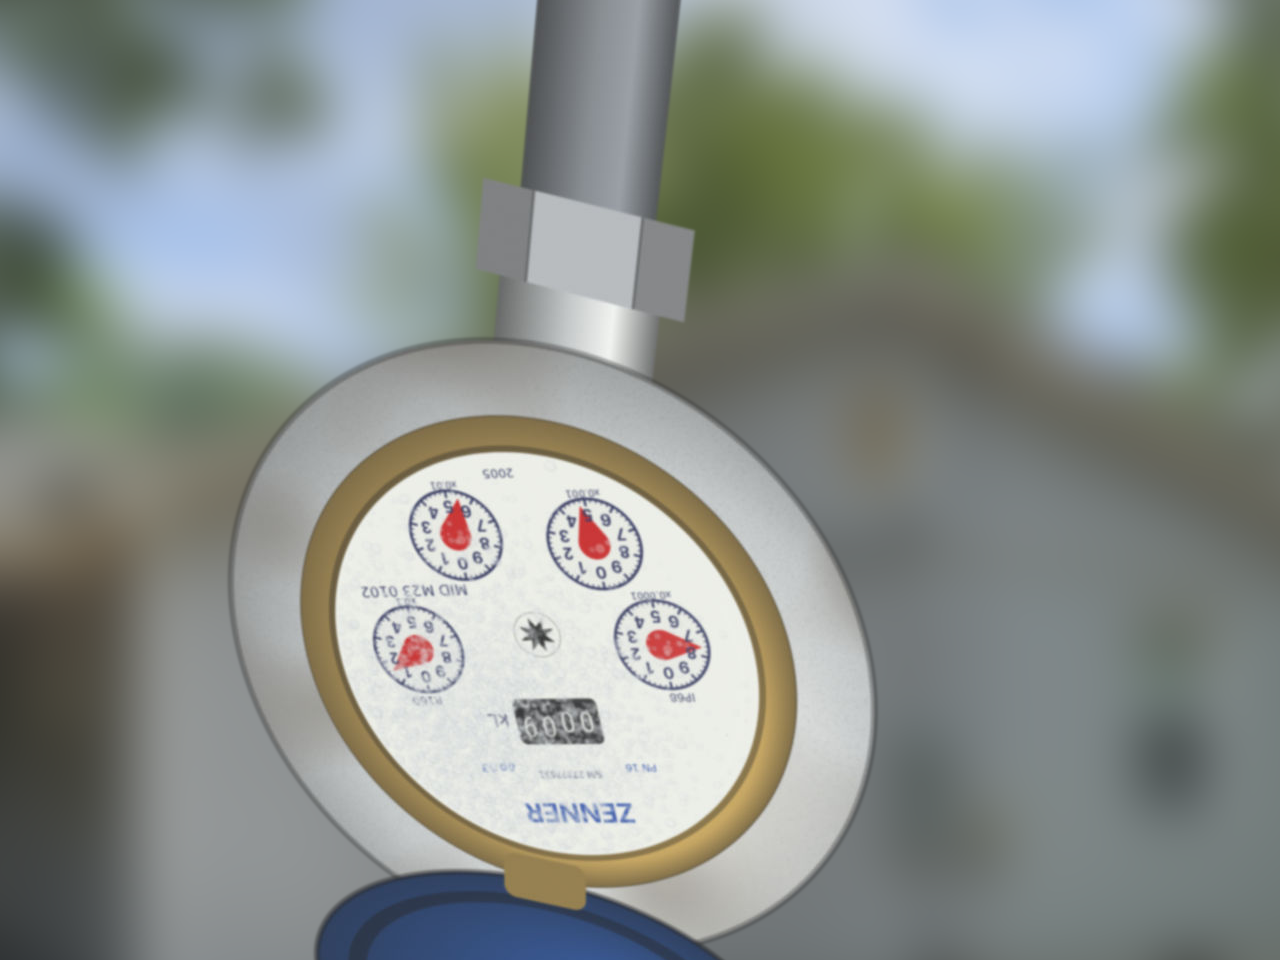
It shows 9.1547 kL
